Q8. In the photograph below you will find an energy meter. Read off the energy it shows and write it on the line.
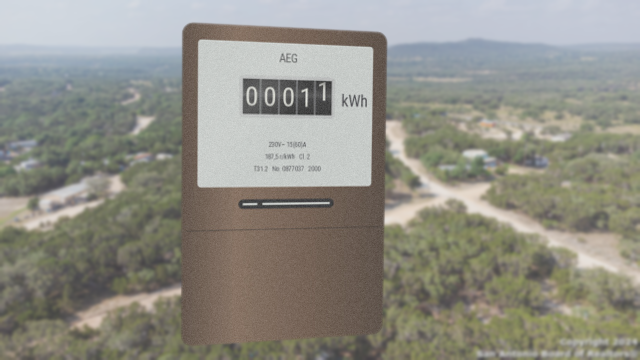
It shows 11 kWh
